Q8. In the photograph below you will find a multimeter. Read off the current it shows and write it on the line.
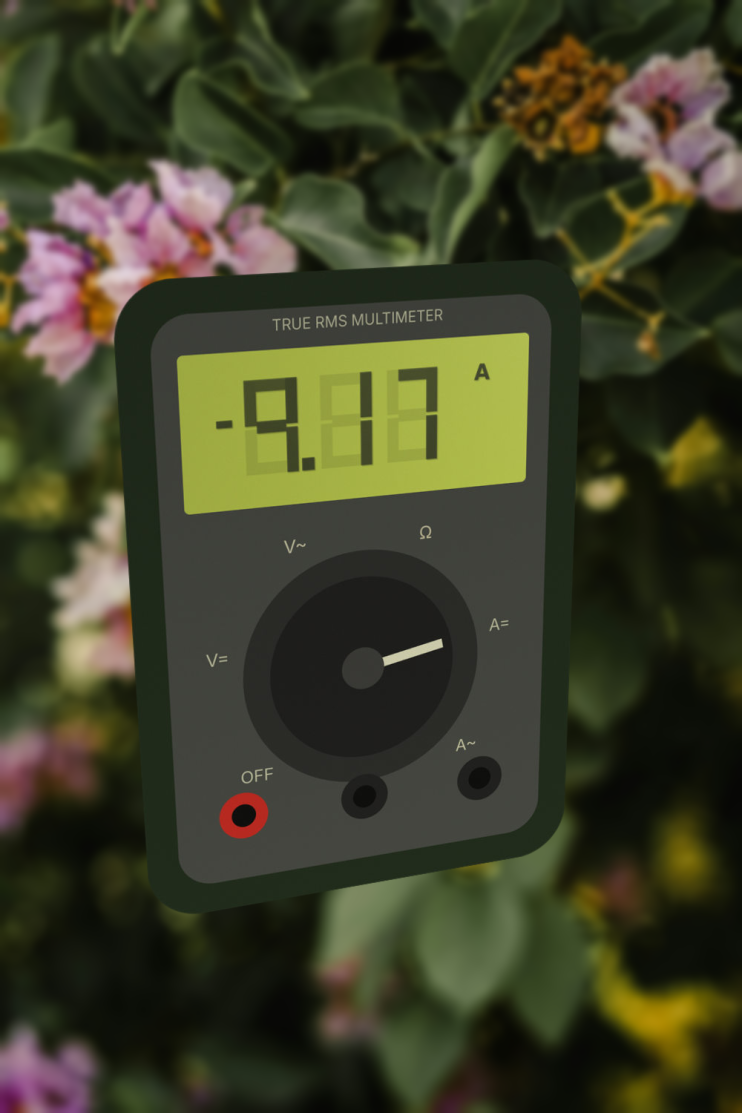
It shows -9.17 A
